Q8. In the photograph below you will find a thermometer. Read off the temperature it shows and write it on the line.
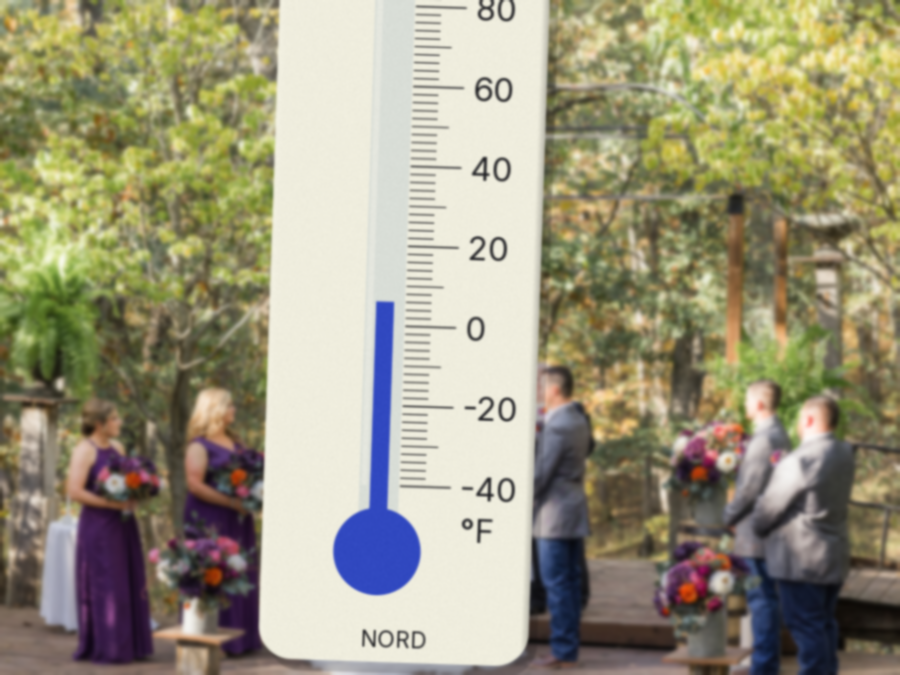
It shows 6 °F
